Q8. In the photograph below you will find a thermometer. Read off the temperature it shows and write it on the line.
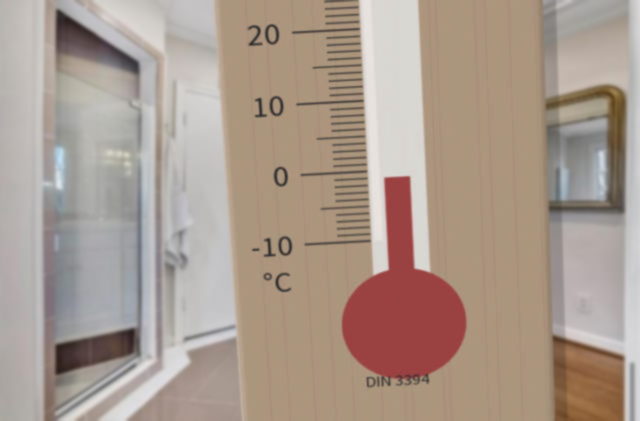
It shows -1 °C
